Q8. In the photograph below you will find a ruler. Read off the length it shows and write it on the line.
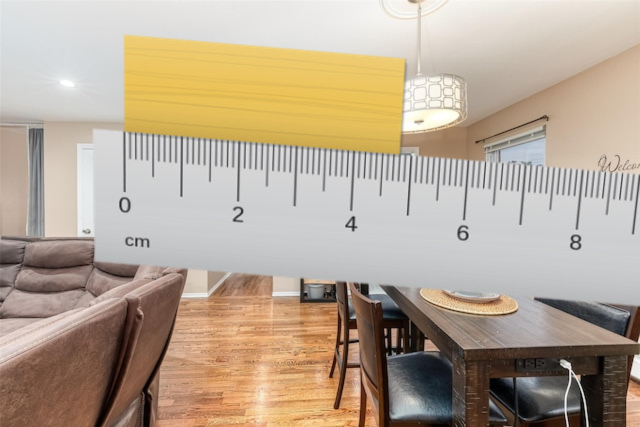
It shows 4.8 cm
